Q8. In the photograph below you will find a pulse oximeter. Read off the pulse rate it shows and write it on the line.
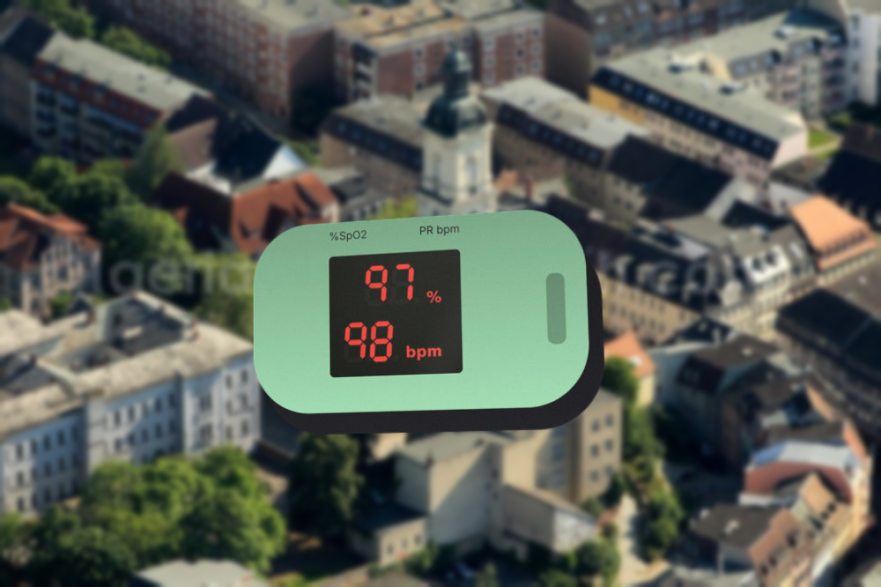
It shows 98 bpm
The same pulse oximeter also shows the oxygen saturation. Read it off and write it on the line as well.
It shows 97 %
